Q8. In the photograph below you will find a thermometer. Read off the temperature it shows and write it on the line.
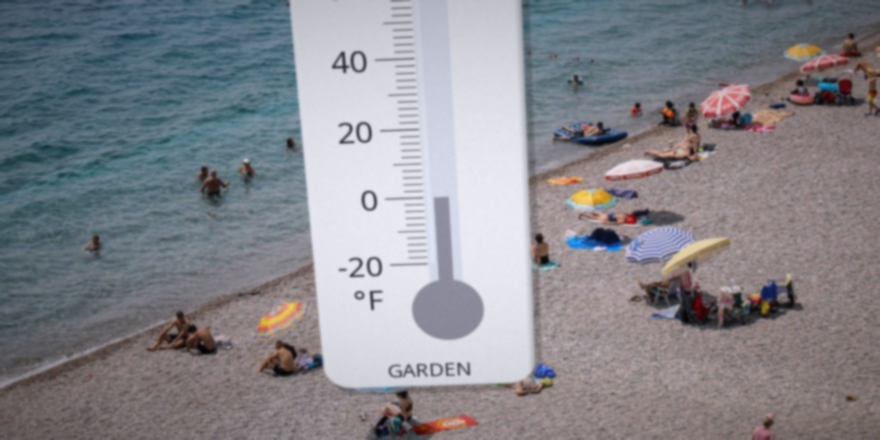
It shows 0 °F
